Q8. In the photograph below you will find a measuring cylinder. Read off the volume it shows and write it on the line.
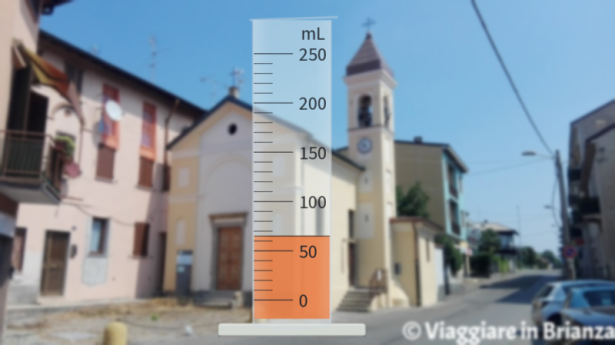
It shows 65 mL
